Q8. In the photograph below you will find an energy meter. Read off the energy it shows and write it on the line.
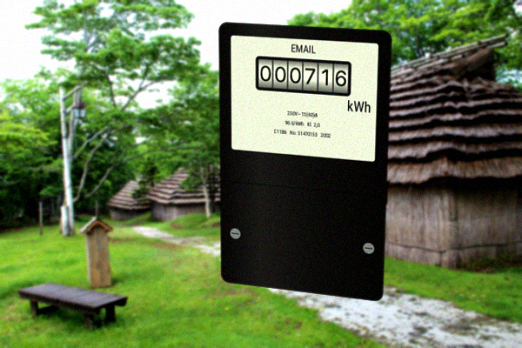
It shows 716 kWh
